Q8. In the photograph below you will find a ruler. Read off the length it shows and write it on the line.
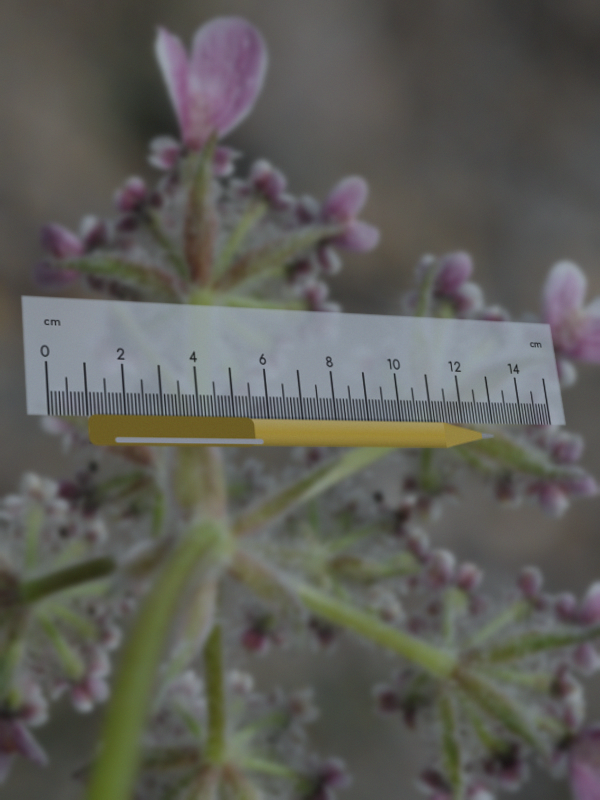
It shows 12 cm
